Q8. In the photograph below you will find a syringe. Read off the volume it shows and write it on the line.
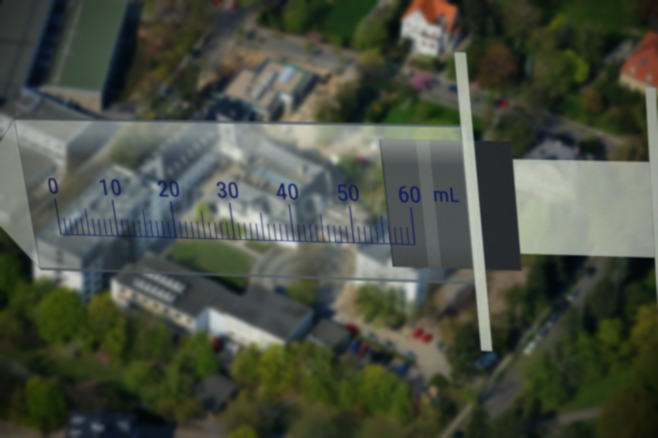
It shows 56 mL
